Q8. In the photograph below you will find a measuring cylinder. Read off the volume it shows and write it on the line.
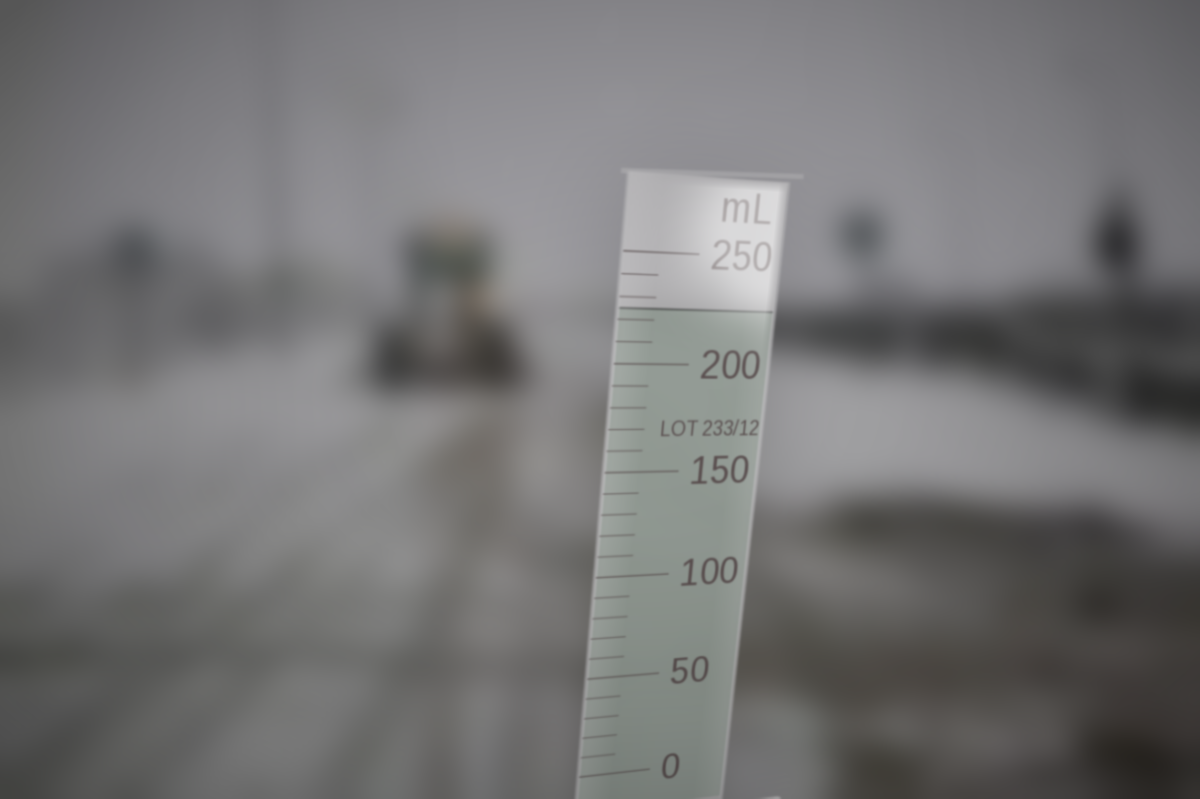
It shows 225 mL
